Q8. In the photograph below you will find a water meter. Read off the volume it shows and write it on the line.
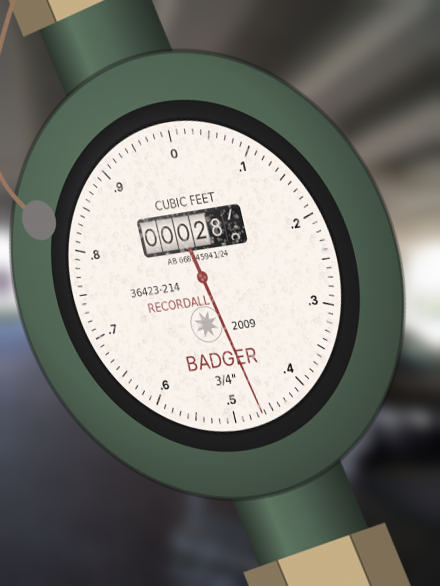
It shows 287.46 ft³
